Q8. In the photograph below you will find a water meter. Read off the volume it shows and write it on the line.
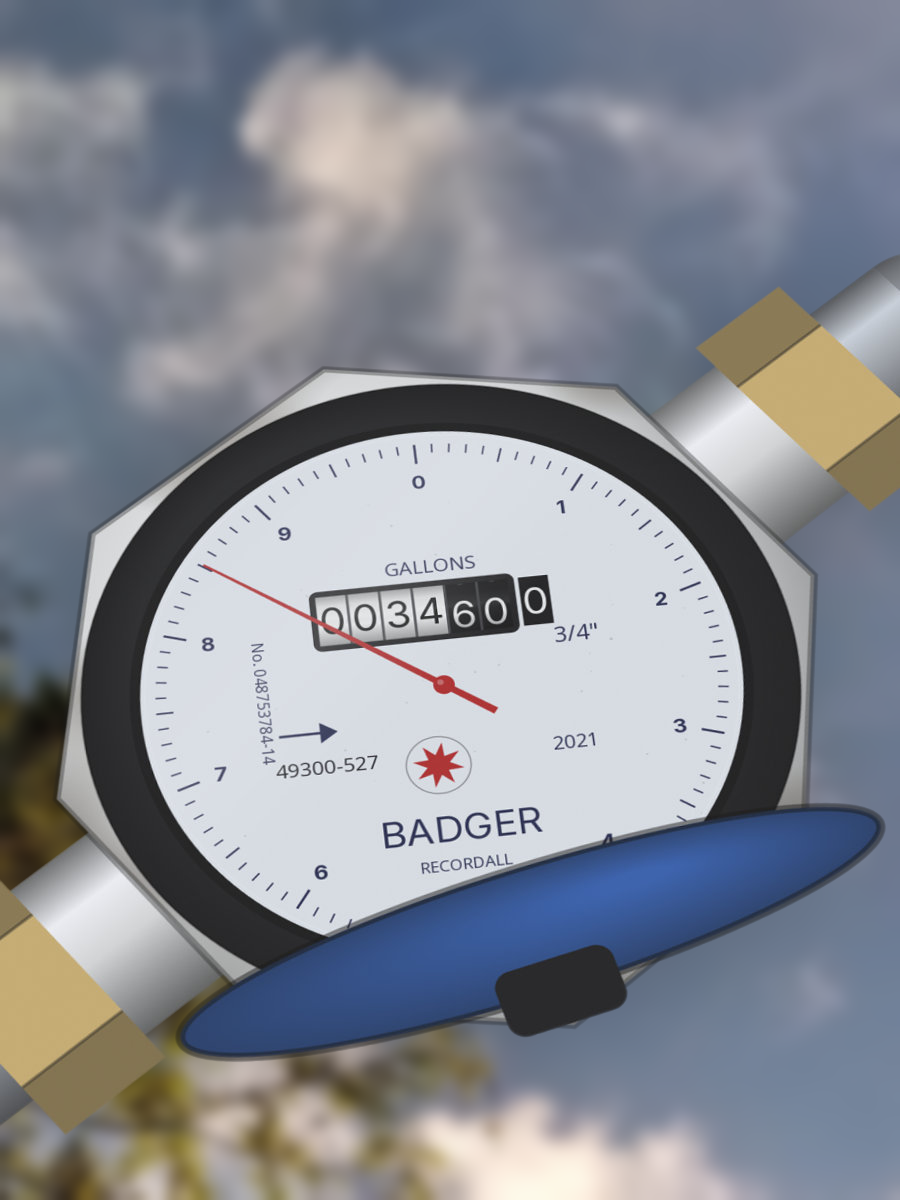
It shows 34598.5 gal
